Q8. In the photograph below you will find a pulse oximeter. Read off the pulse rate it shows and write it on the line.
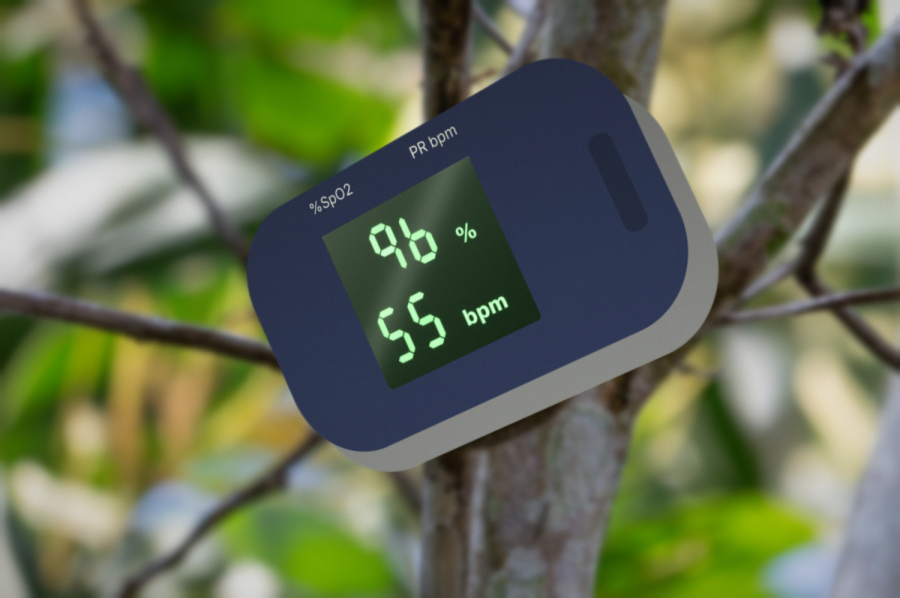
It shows 55 bpm
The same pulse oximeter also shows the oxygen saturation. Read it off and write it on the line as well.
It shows 96 %
